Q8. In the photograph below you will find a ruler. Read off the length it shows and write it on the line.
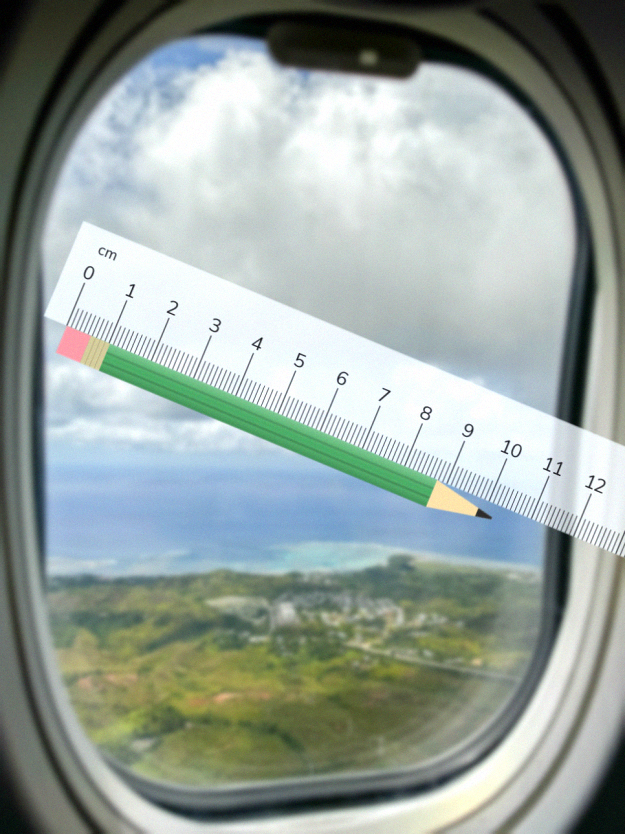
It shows 10.2 cm
